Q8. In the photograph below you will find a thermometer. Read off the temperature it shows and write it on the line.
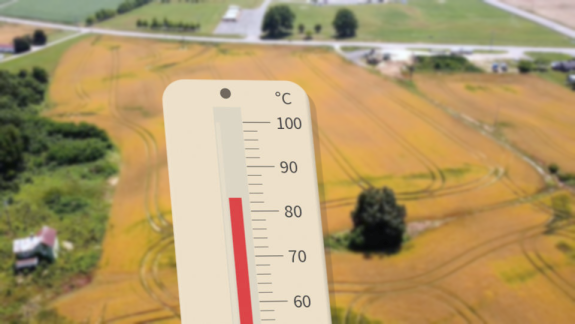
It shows 83 °C
